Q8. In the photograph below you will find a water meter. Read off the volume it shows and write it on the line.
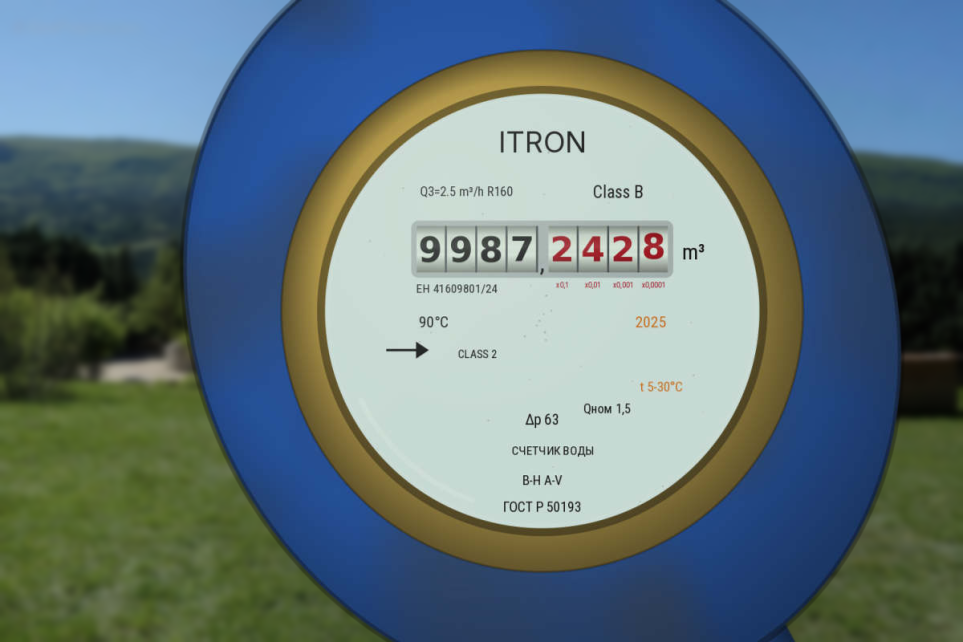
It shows 9987.2428 m³
